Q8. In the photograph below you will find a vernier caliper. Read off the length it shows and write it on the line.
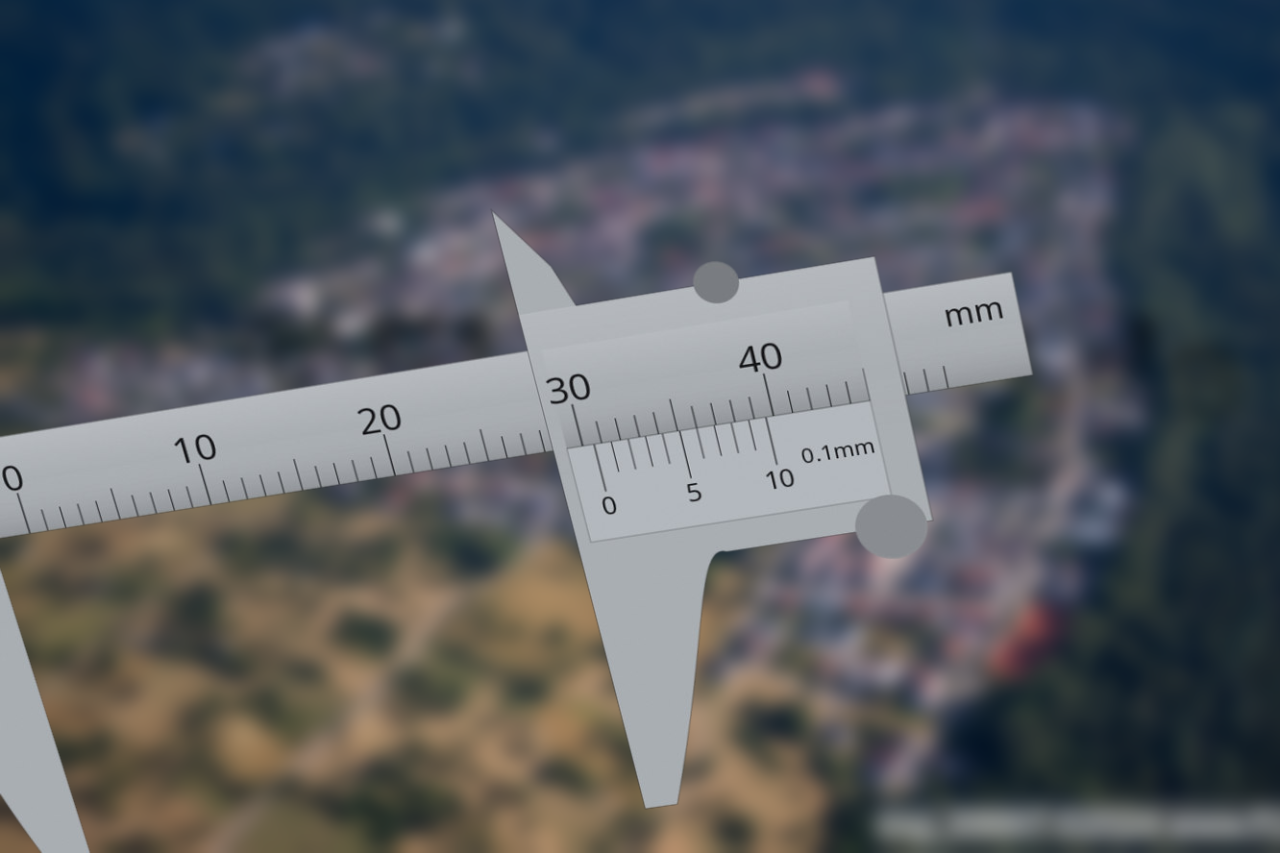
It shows 30.6 mm
